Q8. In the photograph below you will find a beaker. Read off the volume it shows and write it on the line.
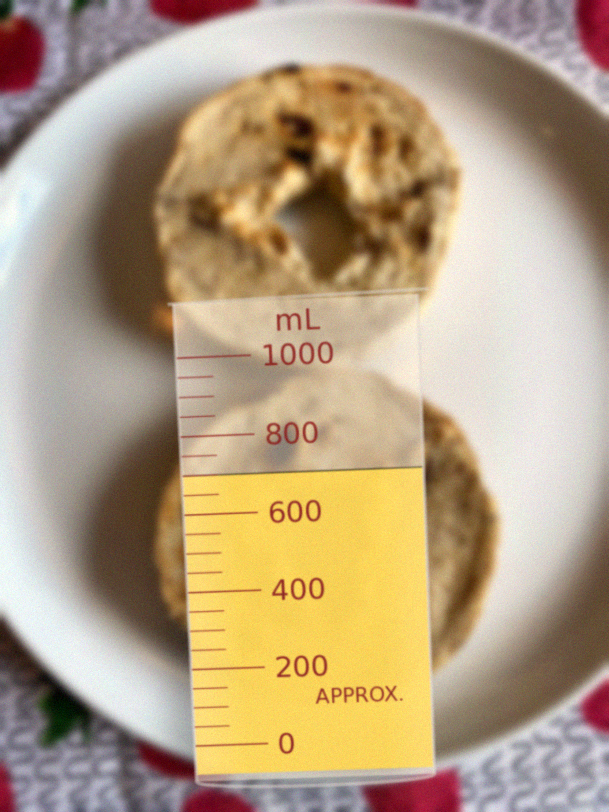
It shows 700 mL
